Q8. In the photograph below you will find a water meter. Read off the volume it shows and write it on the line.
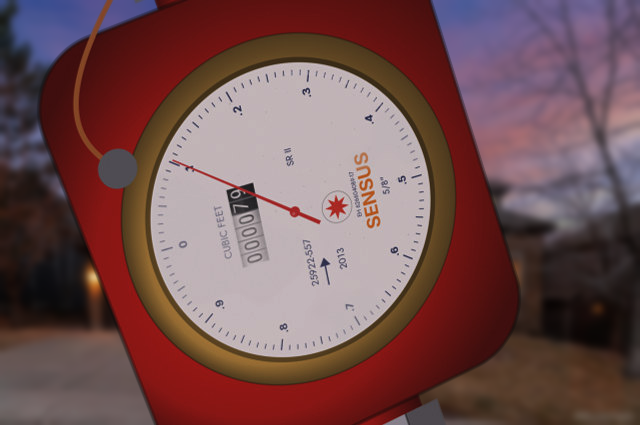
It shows 79.10 ft³
